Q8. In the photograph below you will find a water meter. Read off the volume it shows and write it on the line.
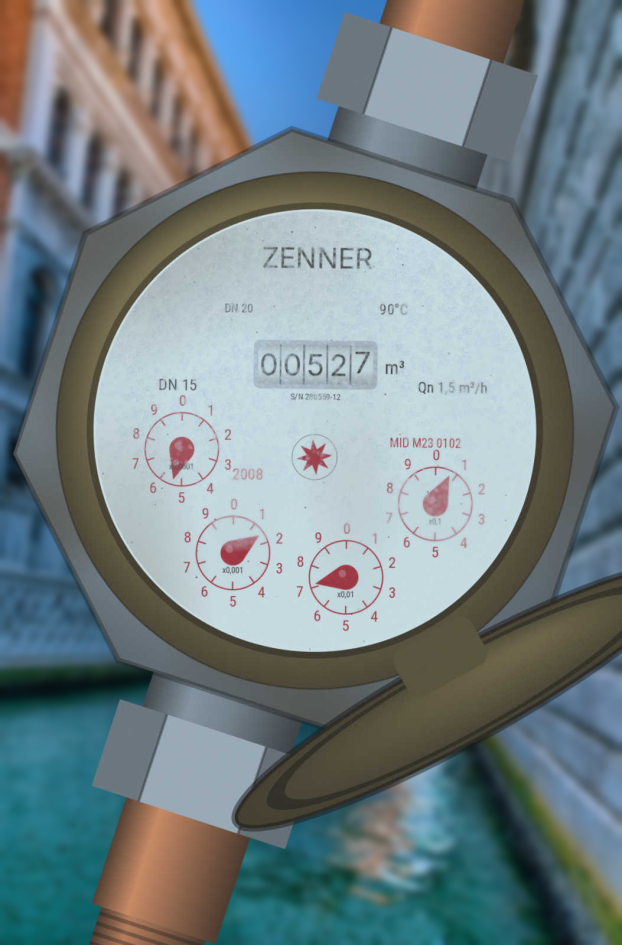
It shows 527.0715 m³
